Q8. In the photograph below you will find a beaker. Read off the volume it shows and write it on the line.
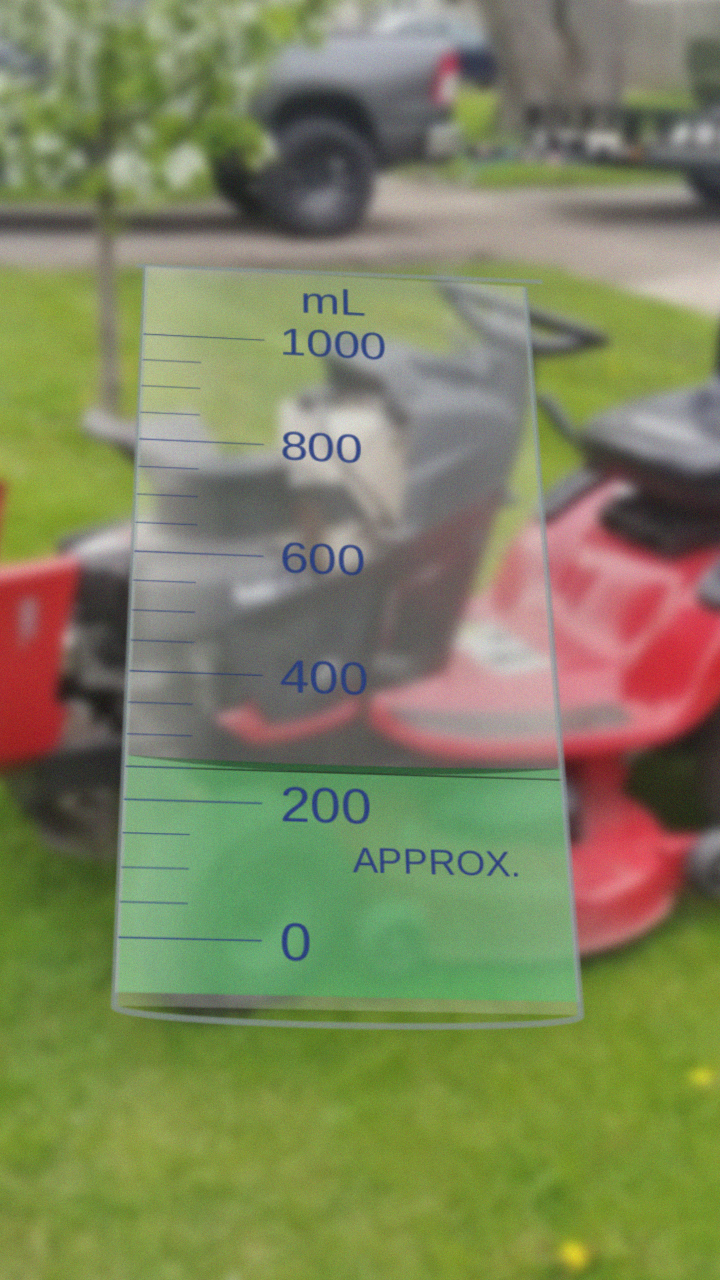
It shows 250 mL
